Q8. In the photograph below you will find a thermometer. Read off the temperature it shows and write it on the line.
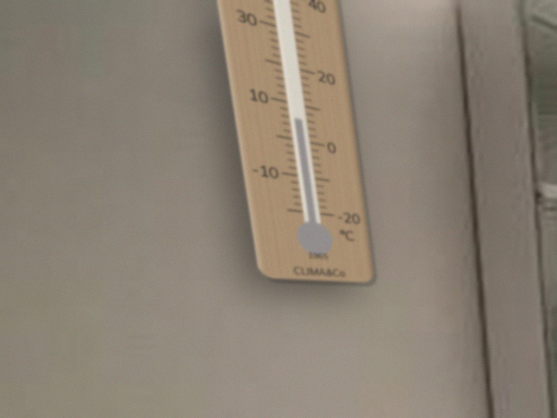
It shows 6 °C
